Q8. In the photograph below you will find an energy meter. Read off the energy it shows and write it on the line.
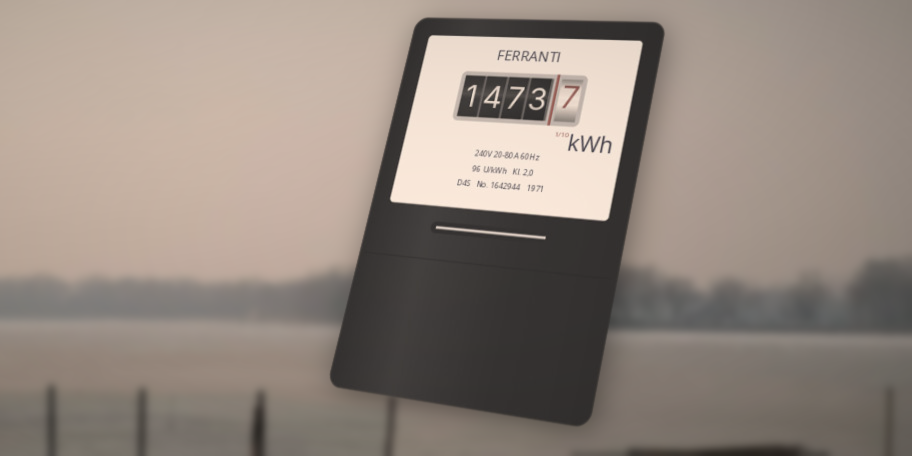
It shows 1473.7 kWh
